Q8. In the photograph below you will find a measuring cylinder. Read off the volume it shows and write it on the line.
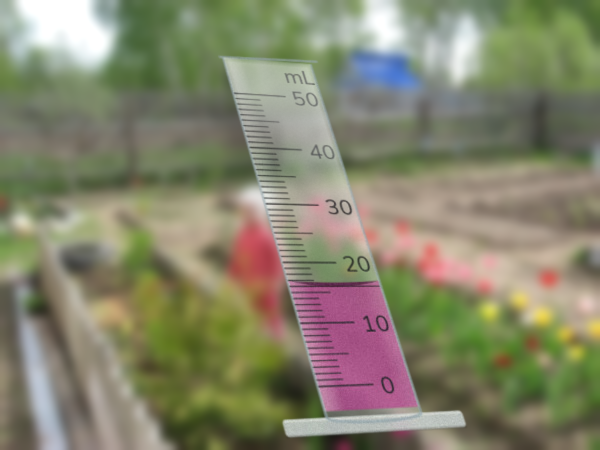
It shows 16 mL
